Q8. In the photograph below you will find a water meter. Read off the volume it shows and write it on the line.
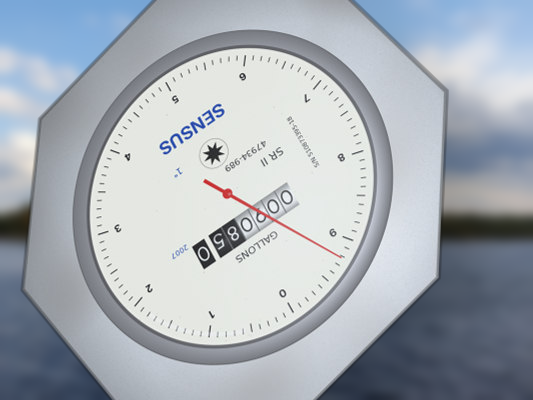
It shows 90849.2 gal
